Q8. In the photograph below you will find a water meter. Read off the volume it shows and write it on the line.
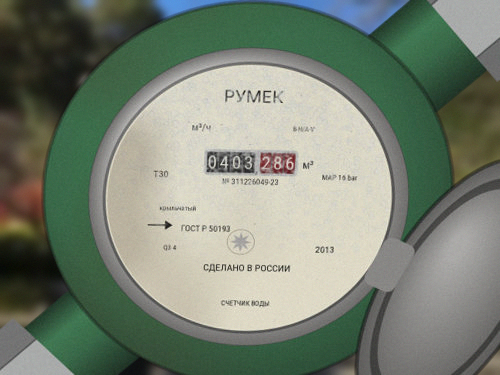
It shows 403.286 m³
